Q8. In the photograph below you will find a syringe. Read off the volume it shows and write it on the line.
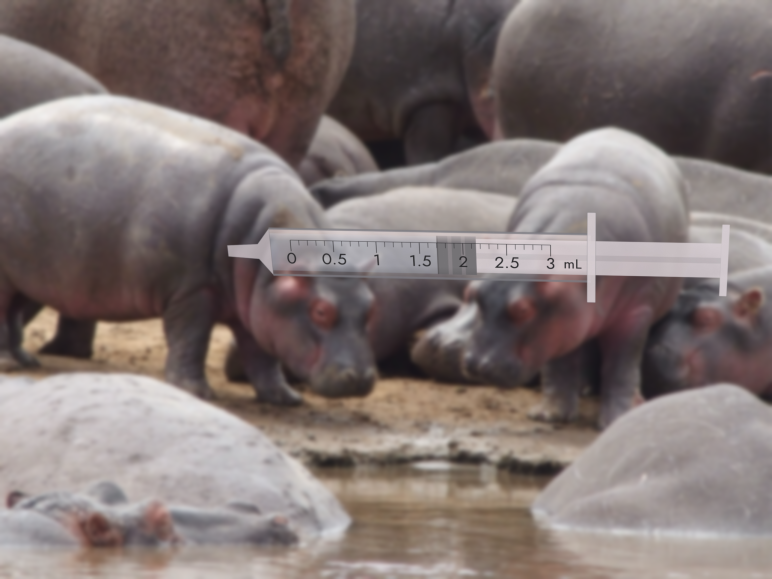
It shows 1.7 mL
